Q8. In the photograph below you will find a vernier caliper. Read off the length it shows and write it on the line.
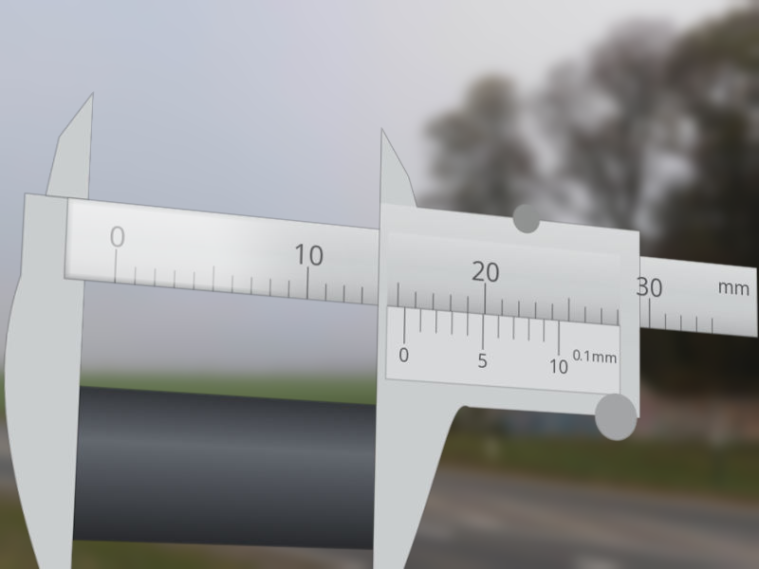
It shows 15.4 mm
